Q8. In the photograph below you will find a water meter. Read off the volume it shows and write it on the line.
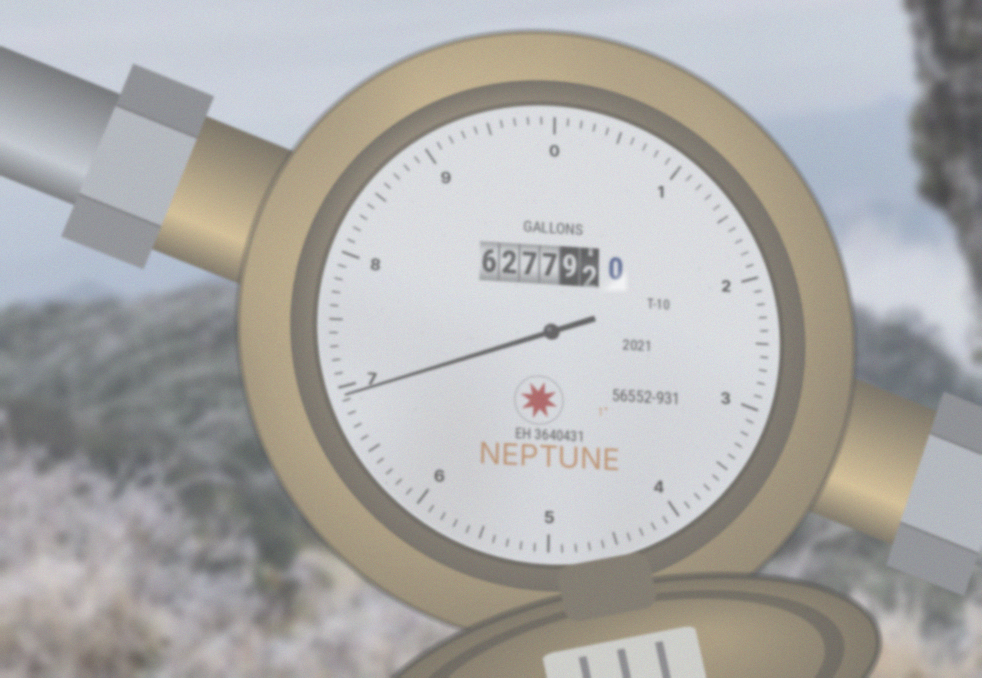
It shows 6277916.9 gal
